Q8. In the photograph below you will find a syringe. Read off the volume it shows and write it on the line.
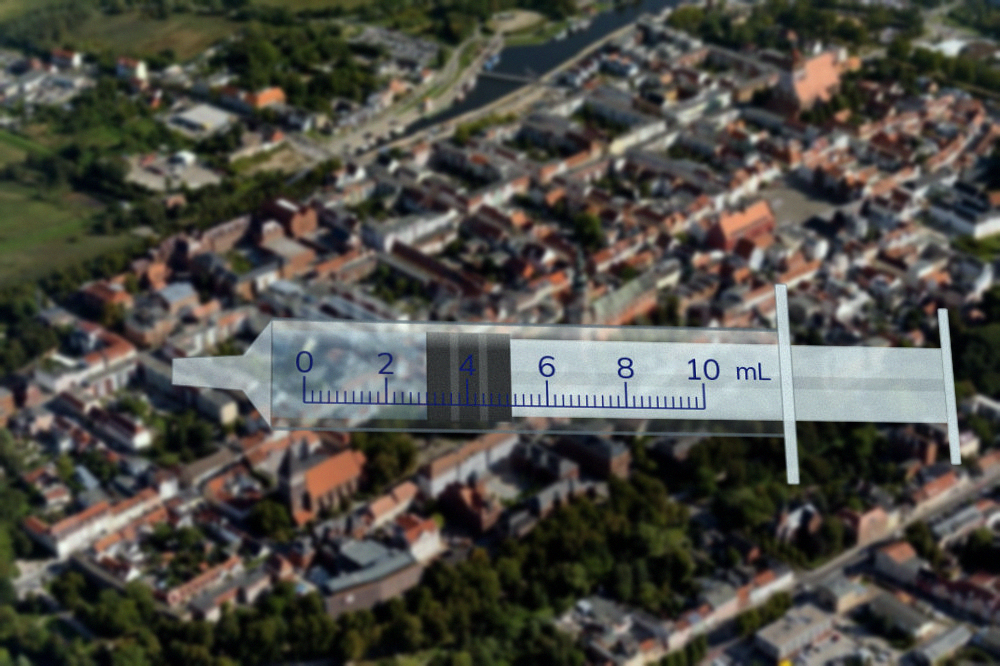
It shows 3 mL
